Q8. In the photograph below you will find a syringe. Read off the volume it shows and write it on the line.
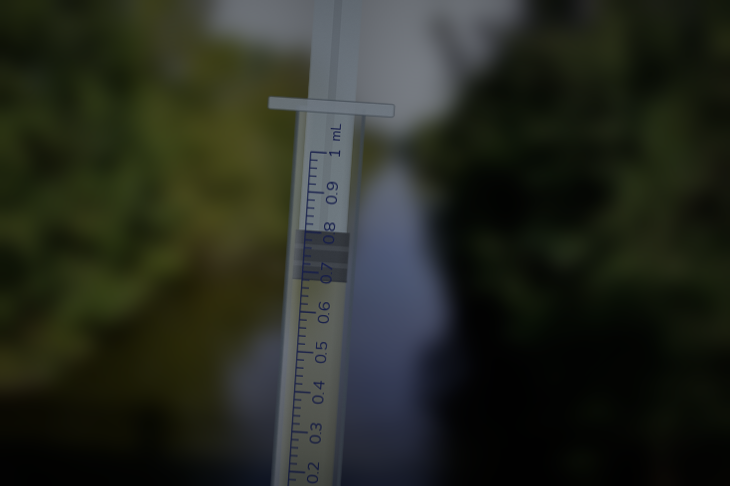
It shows 0.68 mL
